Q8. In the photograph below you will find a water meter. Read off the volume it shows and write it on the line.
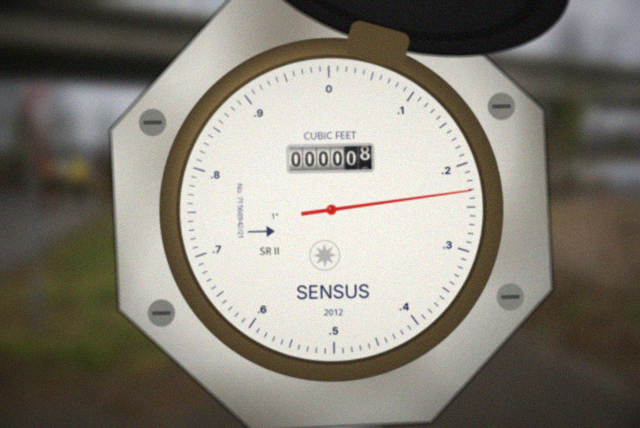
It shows 8.23 ft³
